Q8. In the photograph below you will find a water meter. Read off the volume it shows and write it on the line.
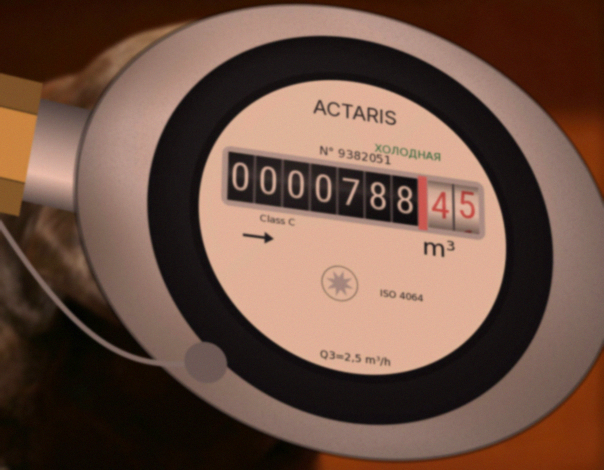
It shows 788.45 m³
